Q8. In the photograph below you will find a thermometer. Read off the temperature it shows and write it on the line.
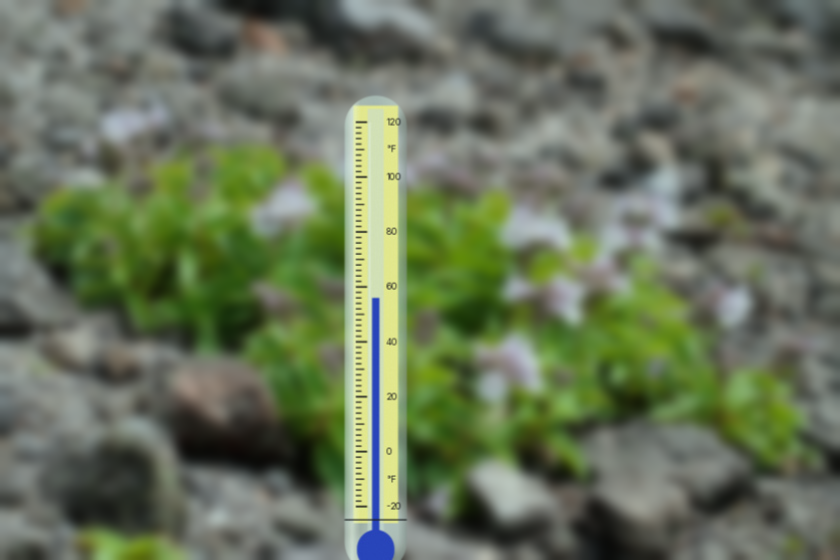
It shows 56 °F
